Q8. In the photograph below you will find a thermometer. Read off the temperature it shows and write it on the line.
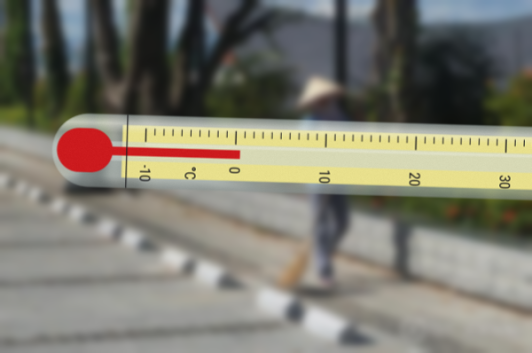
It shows 0.5 °C
